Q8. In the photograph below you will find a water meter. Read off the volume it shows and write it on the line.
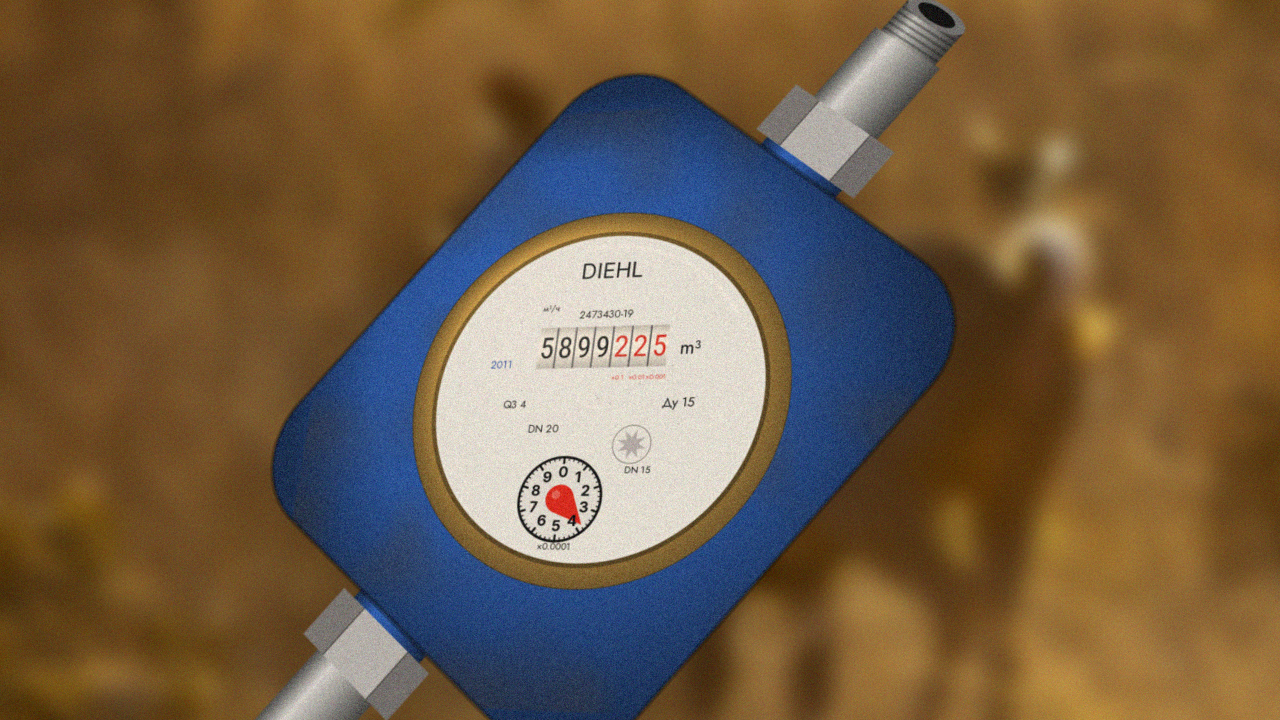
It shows 5899.2253 m³
